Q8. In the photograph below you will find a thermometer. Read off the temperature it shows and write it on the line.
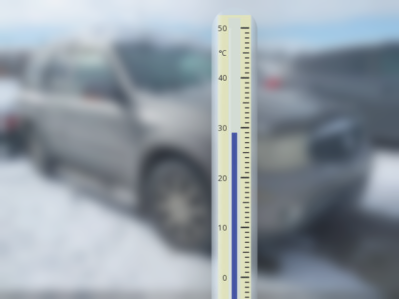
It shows 29 °C
